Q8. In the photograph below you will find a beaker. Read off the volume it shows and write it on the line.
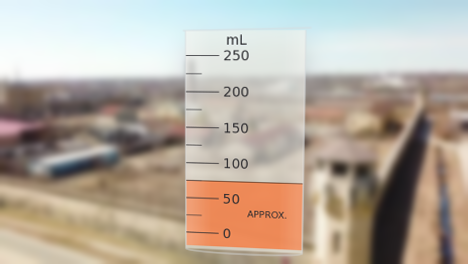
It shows 75 mL
